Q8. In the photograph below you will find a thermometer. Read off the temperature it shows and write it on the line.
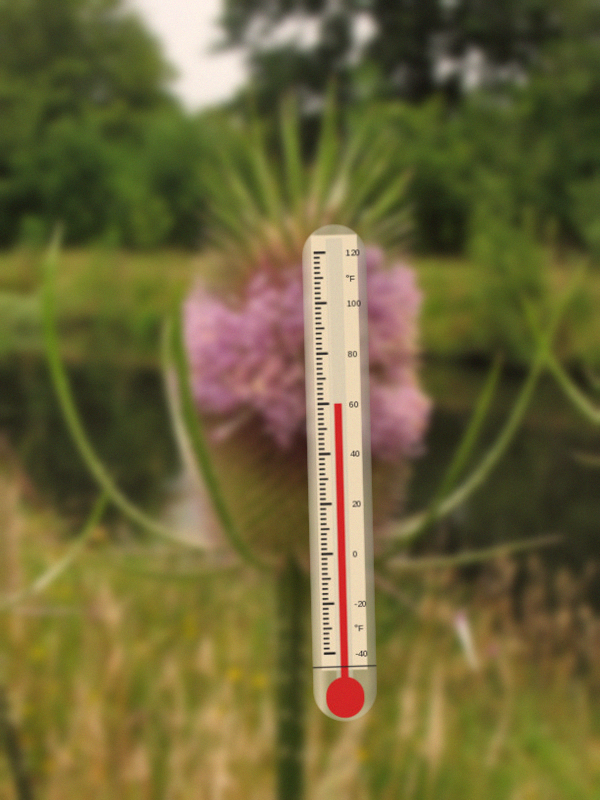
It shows 60 °F
